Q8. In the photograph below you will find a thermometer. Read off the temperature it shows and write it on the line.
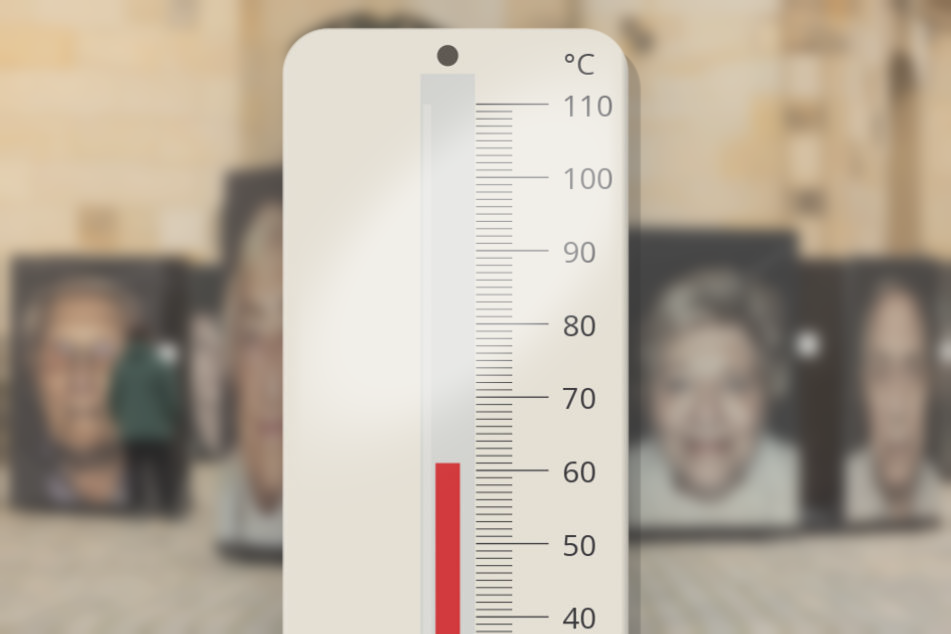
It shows 61 °C
